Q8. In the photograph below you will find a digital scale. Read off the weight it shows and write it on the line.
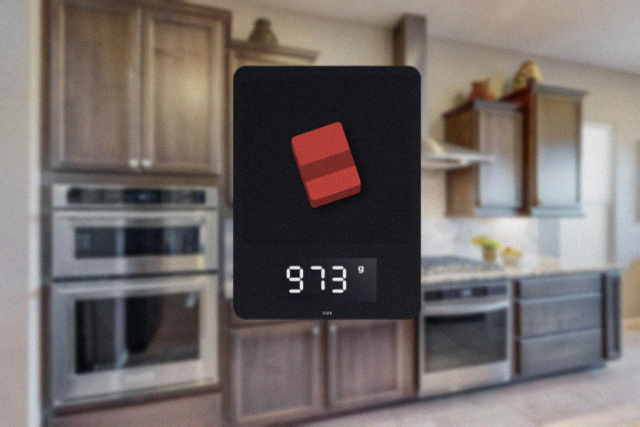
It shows 973 g
